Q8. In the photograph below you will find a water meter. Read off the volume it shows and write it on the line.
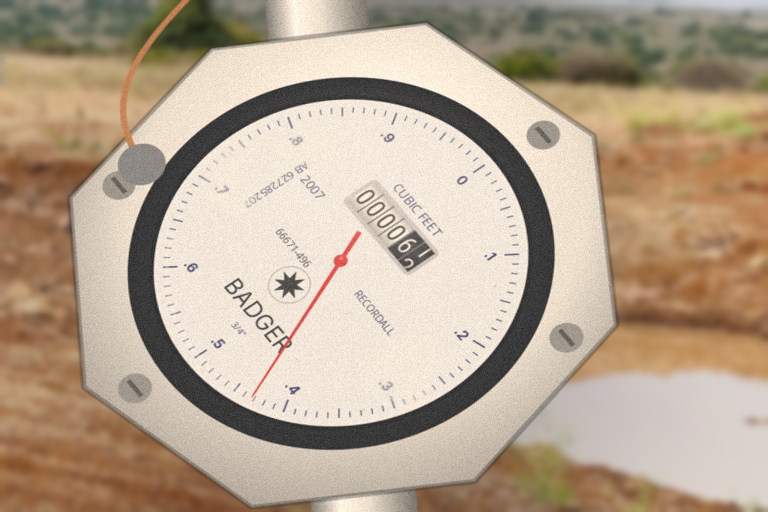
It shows 61.43 ft³
